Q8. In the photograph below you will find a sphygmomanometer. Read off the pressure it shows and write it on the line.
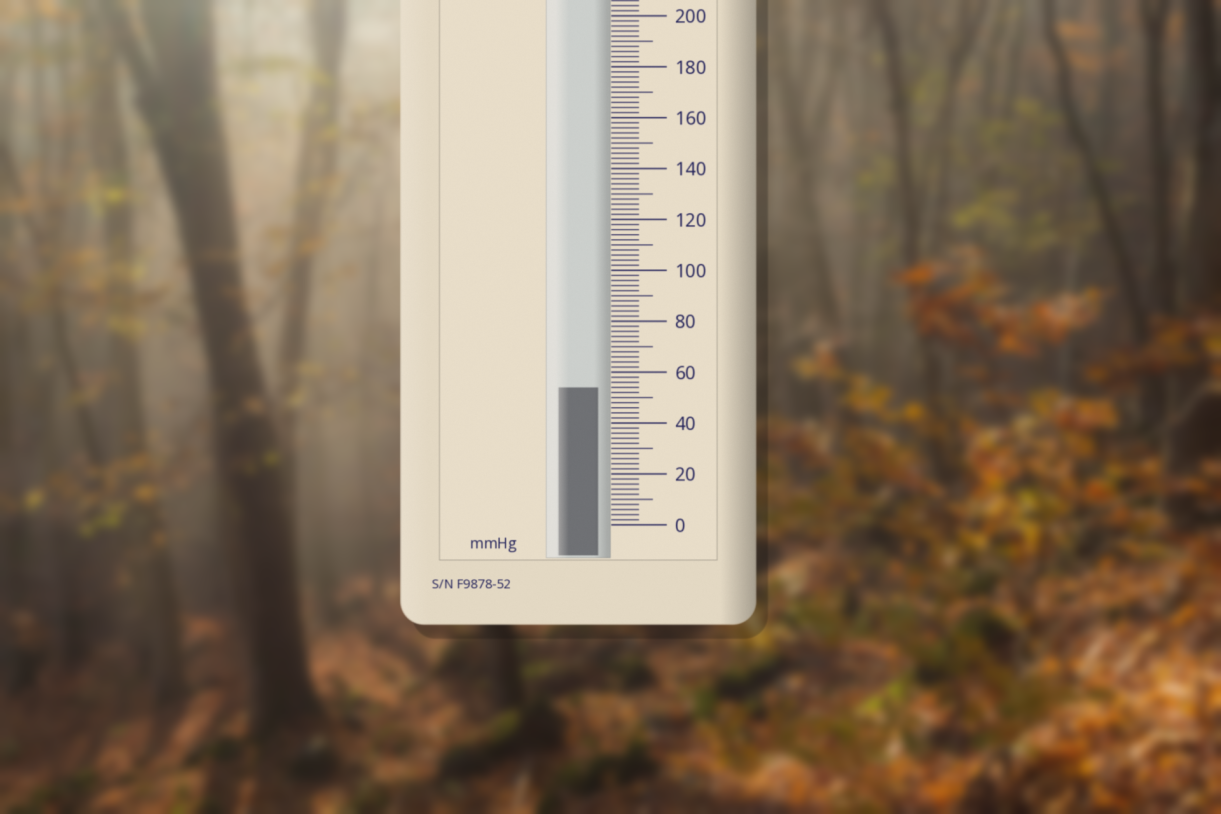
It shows 54 mmHg
